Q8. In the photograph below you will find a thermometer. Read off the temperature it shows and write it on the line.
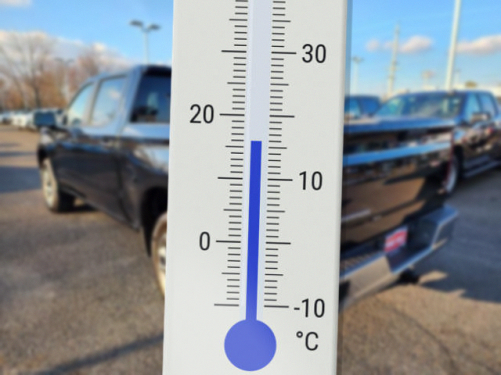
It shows 16 °C
